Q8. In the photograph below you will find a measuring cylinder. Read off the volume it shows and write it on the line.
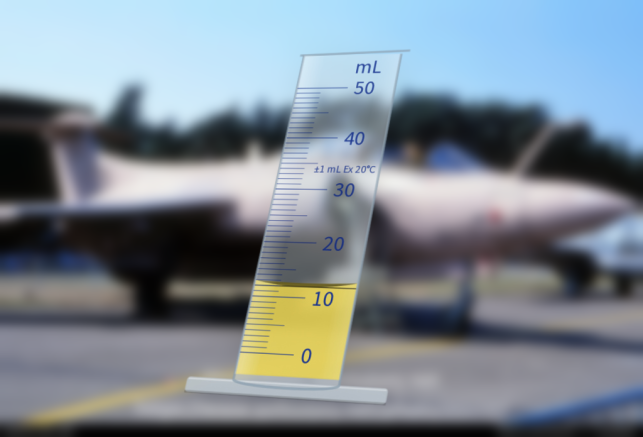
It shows 12 mL
